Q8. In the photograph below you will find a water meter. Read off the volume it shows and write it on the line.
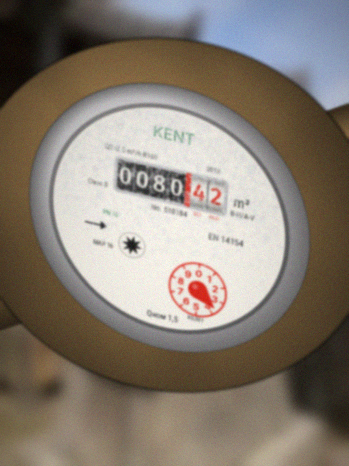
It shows 80.423 m³
